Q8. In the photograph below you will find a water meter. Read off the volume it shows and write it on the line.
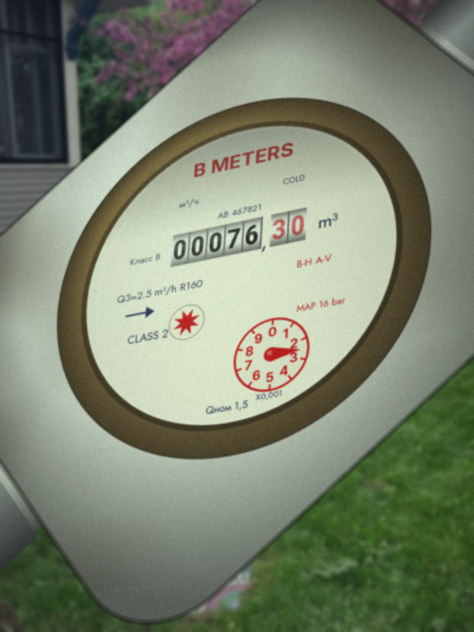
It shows 76.302 m³
